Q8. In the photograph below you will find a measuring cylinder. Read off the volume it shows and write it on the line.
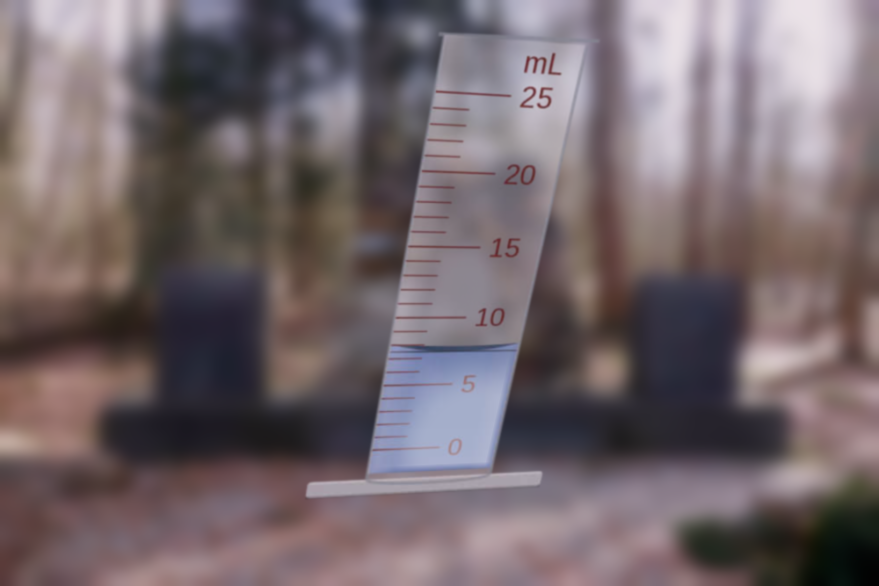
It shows 7.5 mL
